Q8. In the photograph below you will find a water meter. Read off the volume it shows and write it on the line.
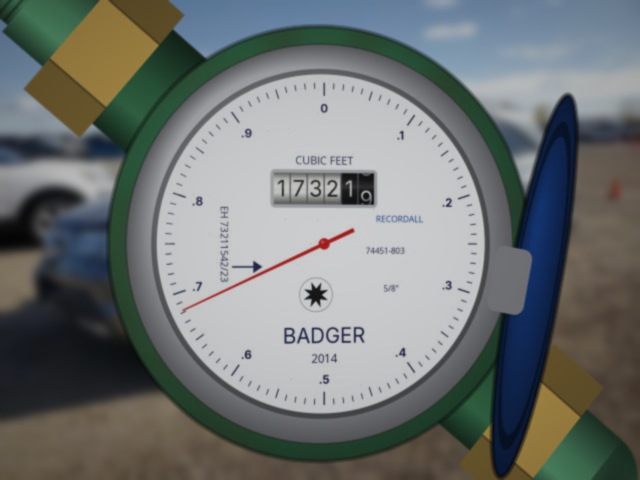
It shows 173218.68 ft³
